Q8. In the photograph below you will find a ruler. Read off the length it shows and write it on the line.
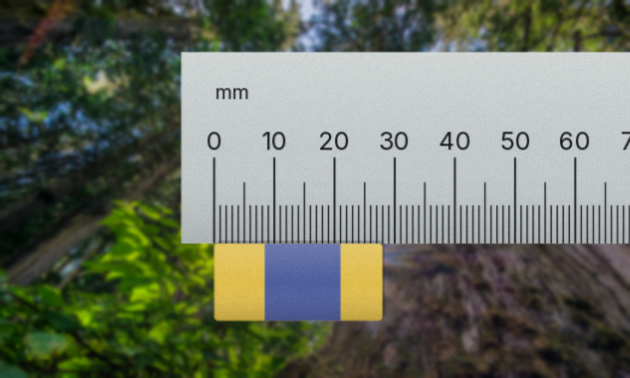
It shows 28 mm
